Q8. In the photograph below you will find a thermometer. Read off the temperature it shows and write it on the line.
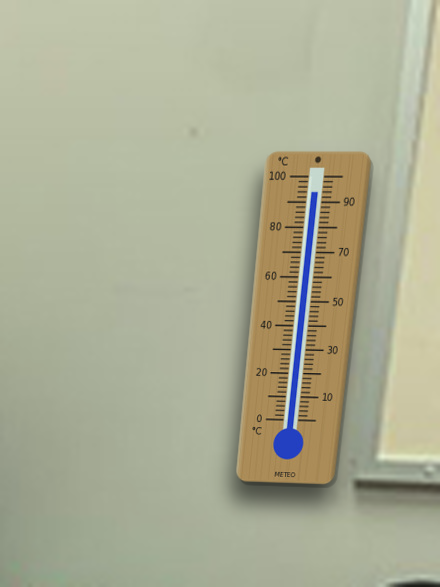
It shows 94 °C
